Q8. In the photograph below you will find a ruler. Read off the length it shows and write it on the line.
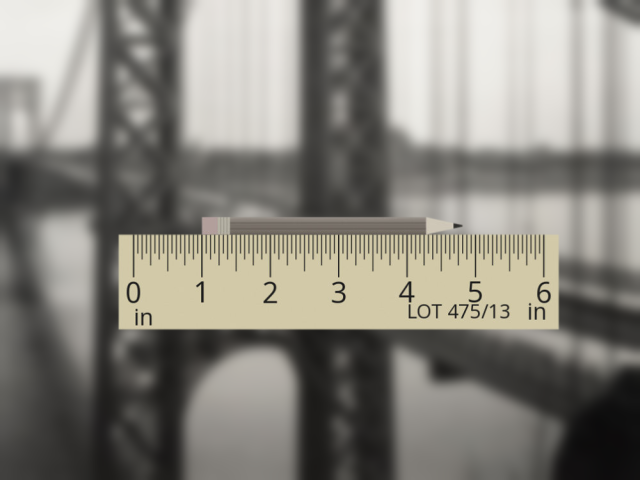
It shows 3.8125 in
